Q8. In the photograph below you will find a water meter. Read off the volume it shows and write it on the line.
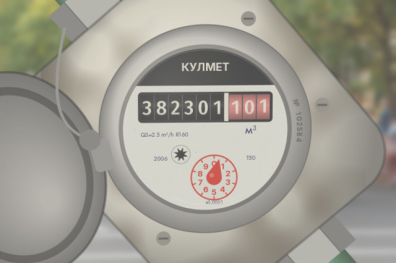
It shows 382301.1010 m³
